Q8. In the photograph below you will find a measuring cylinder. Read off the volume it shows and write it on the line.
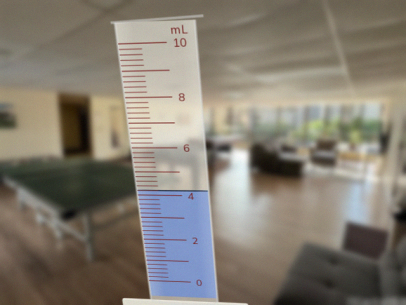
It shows 4.2 mL
